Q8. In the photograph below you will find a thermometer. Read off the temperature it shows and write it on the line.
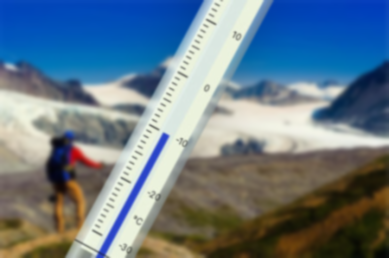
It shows -10 °C
